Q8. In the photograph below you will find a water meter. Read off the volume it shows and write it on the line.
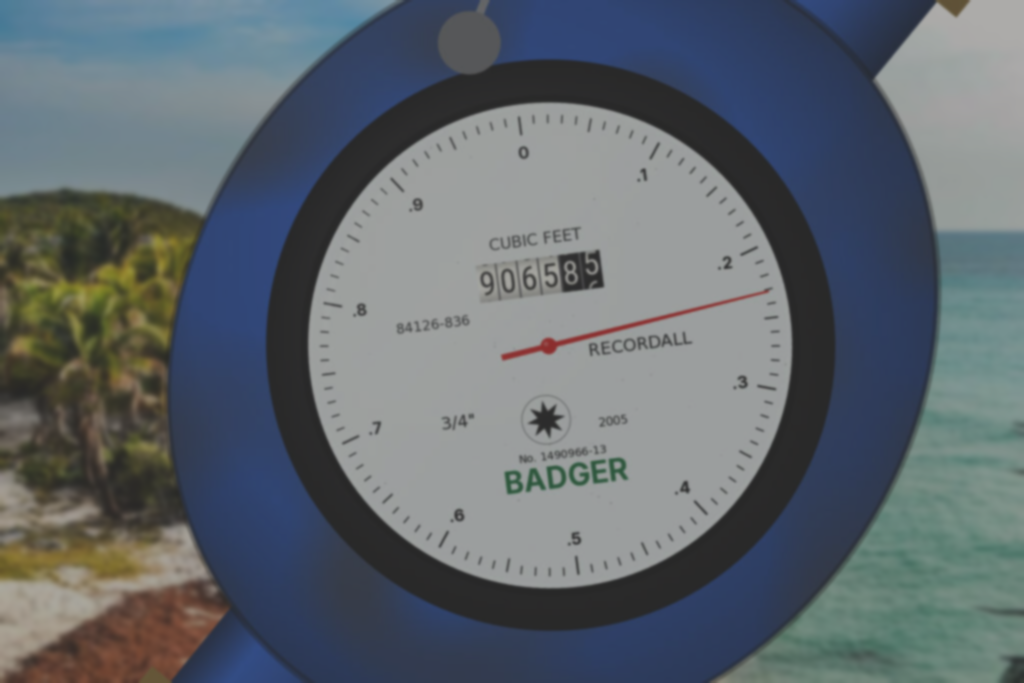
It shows 906585.23 ft³
